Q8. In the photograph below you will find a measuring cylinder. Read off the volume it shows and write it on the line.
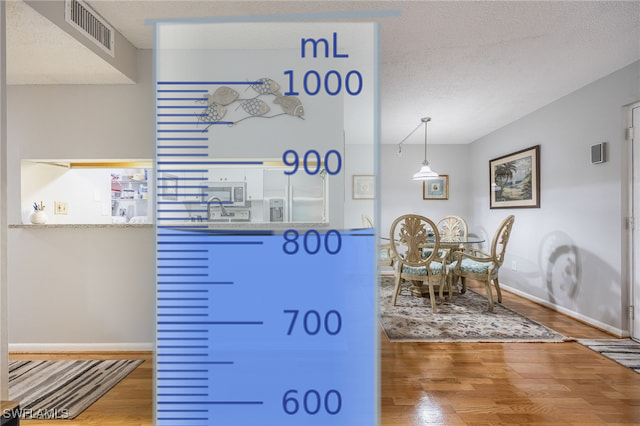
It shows 810 mL
